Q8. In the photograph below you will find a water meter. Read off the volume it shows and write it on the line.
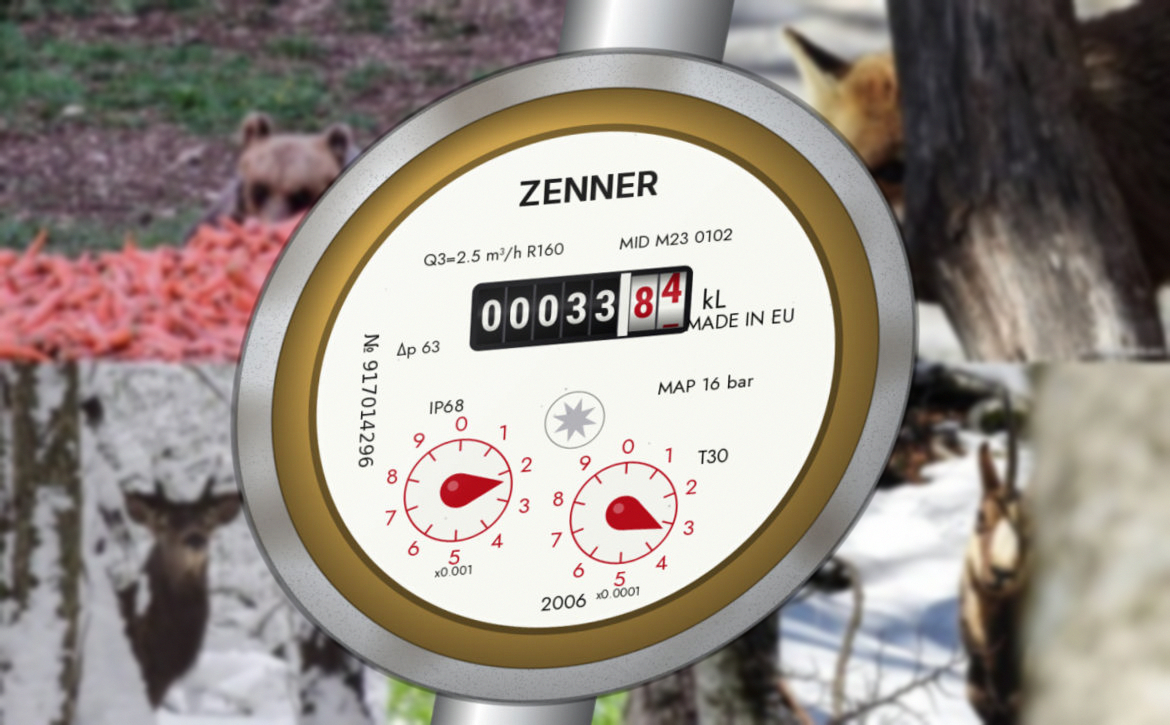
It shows 33.8423 kL
